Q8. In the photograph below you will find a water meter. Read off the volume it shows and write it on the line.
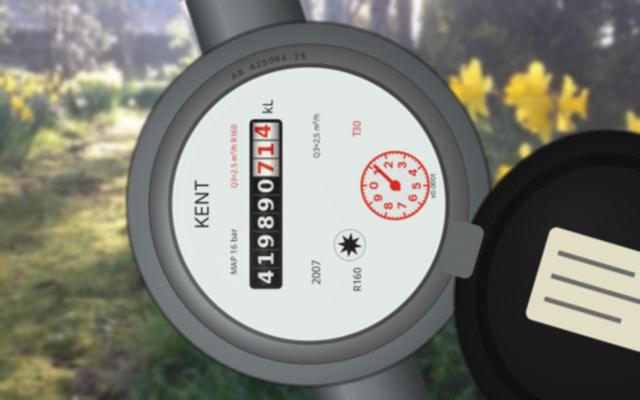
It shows 419890.7141 kL
